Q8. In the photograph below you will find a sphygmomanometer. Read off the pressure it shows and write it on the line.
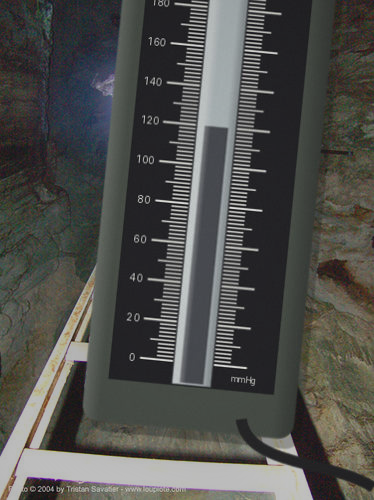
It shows 120 mmHg
